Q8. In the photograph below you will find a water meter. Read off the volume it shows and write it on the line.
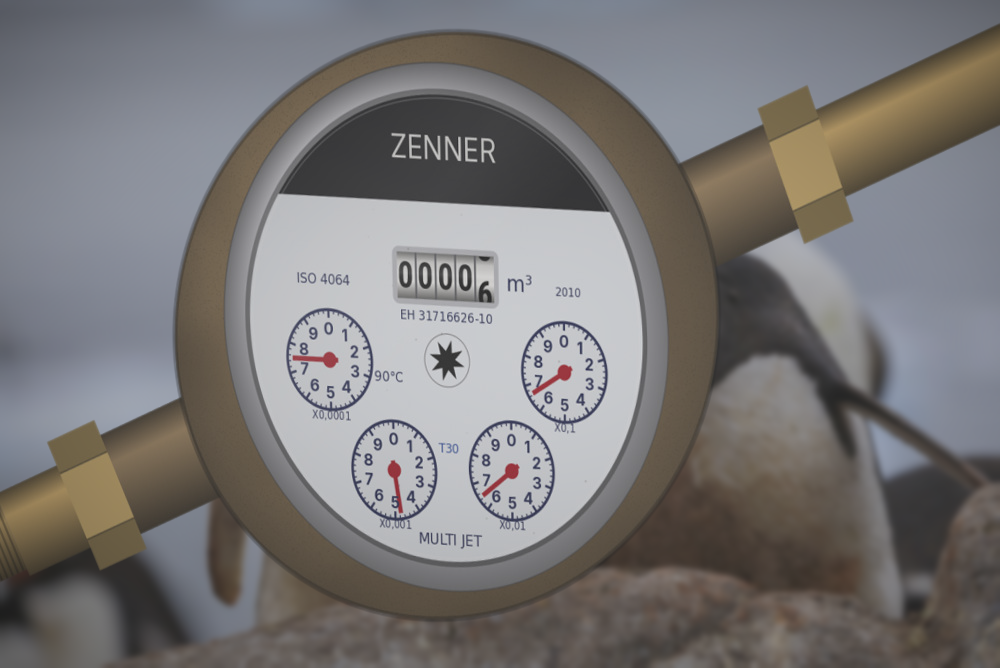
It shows 5.6647 m³
